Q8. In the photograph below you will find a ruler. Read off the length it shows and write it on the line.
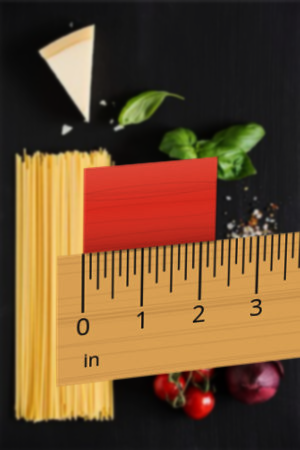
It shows 2.25 in
